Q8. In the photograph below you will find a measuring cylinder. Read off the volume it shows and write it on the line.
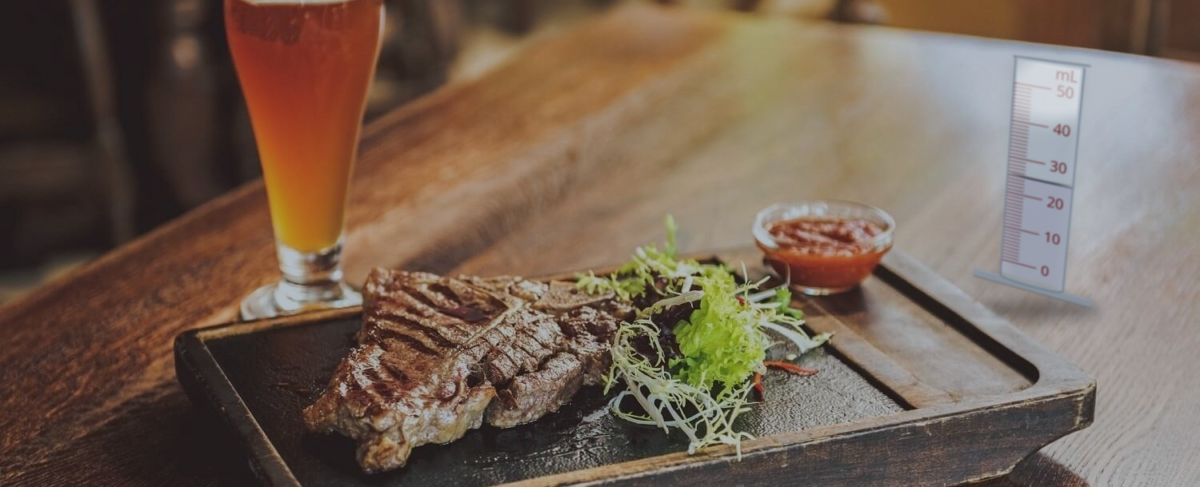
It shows 25 mL
